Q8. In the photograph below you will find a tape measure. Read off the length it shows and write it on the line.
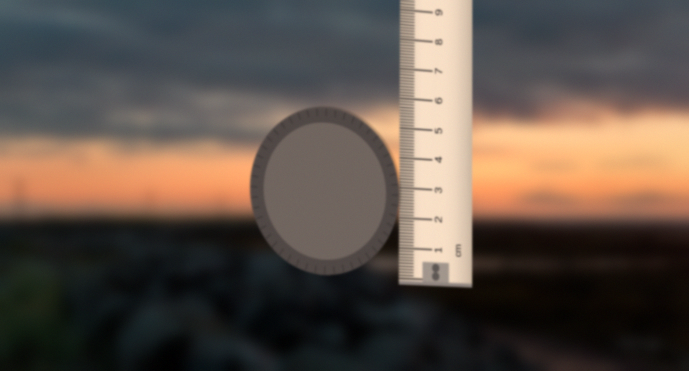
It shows 5.5 cm
